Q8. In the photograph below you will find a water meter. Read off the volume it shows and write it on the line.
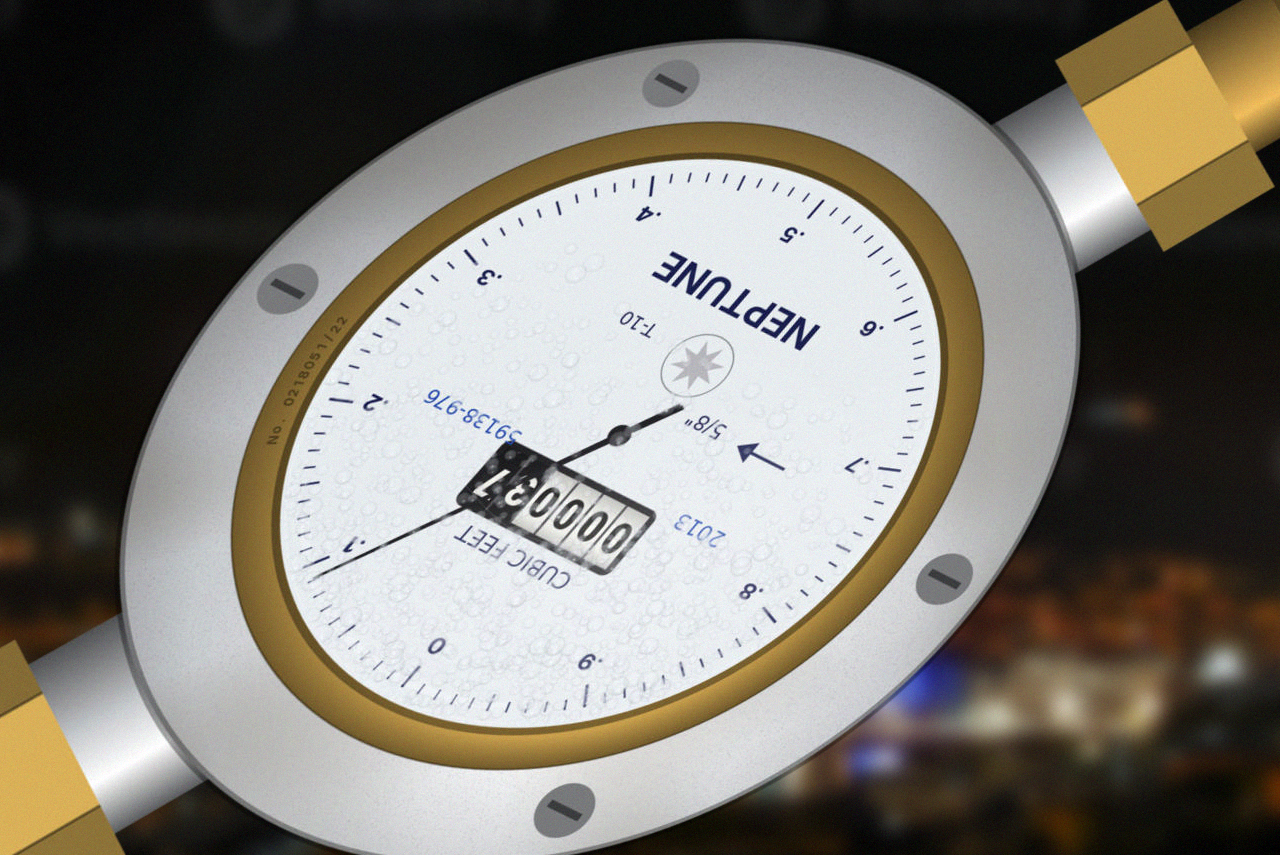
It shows 37.09 ft³
